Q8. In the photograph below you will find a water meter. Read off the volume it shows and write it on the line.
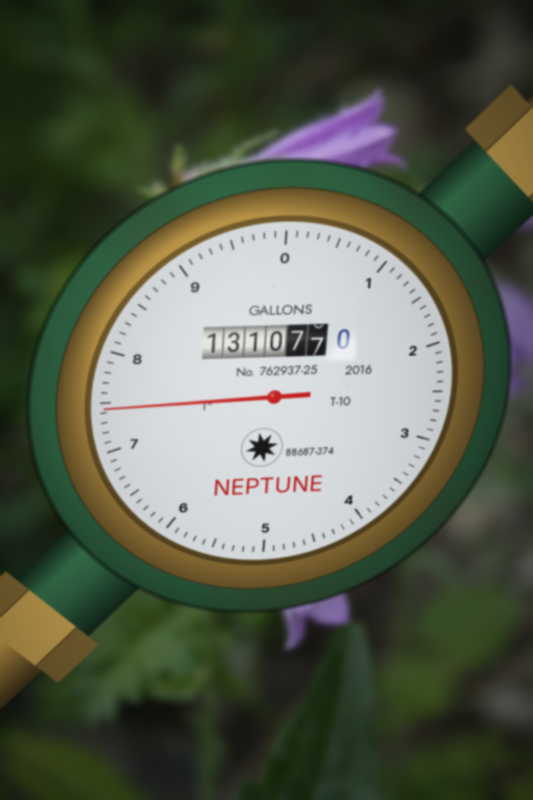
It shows 1310767.4 gal
